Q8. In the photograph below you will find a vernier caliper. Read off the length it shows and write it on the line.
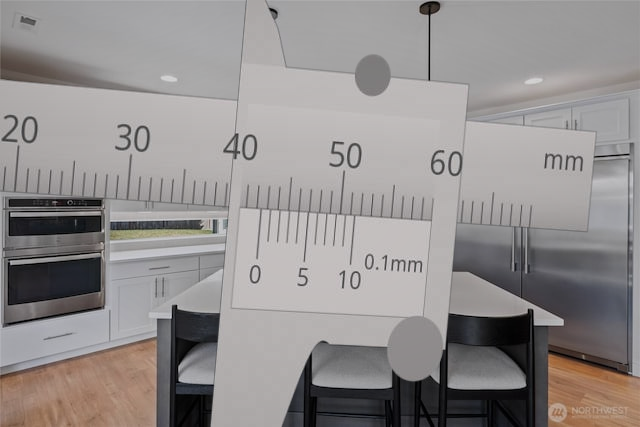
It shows 42.4 mm
